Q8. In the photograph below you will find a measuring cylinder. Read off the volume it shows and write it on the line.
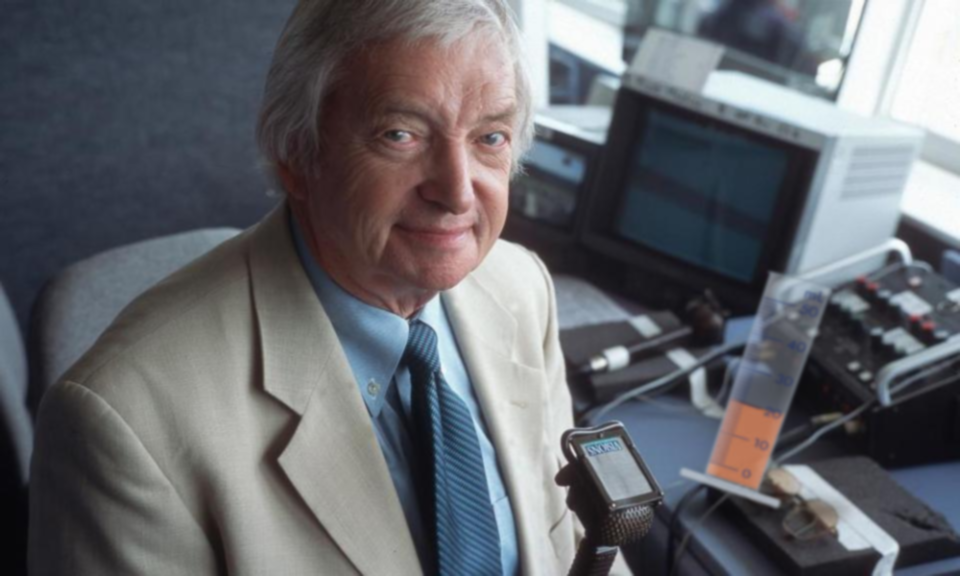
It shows 20 mL
